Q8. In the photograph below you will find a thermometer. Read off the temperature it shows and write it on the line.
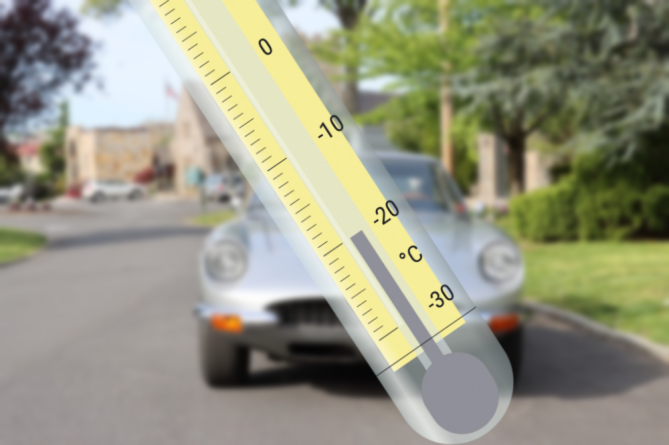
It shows -20 °C
